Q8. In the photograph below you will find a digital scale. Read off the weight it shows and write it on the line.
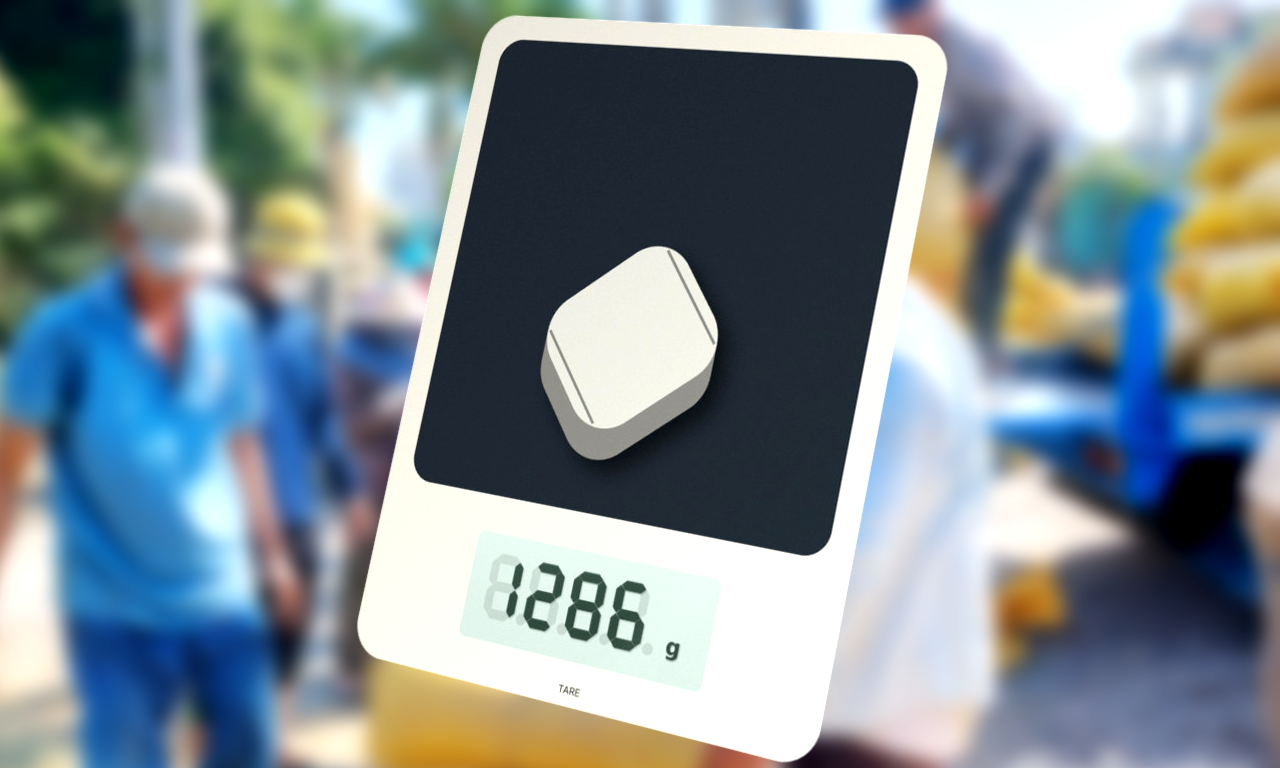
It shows 1286 g
